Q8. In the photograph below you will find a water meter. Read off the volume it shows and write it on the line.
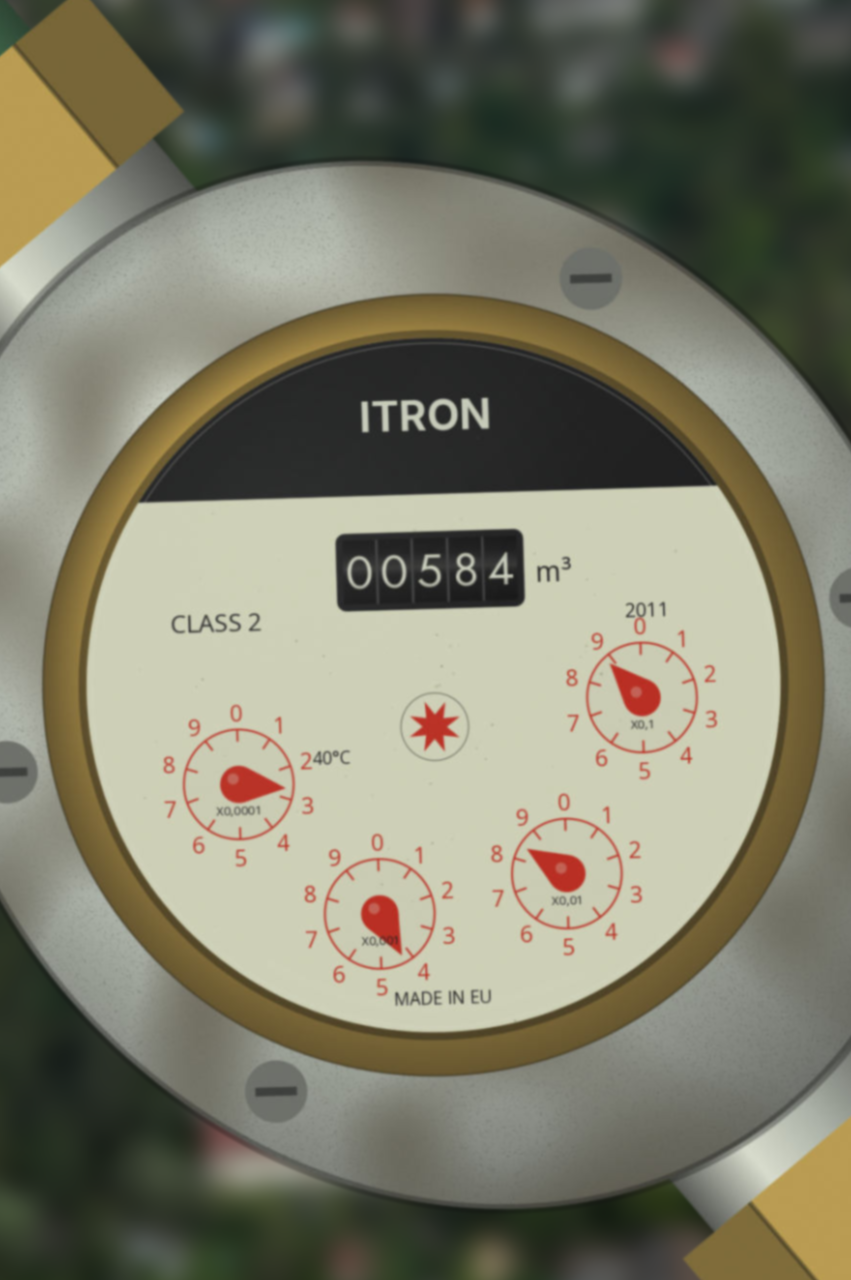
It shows 584.8842 m³
